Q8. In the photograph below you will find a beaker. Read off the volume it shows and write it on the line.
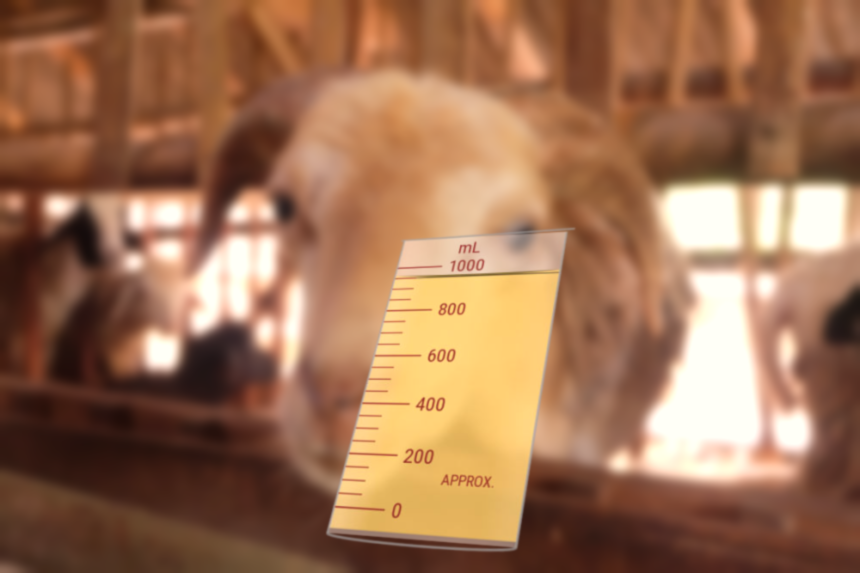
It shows 950 mL
